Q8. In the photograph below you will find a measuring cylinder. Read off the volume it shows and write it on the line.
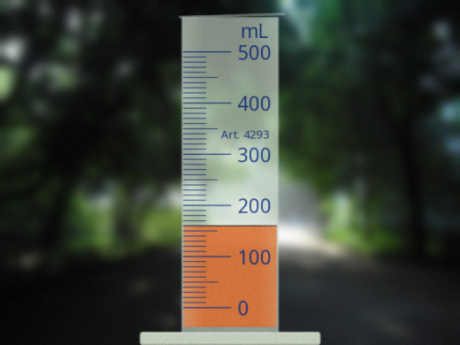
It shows 160 mL
